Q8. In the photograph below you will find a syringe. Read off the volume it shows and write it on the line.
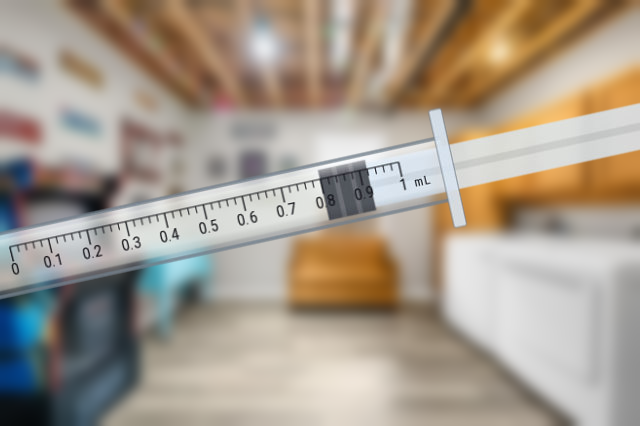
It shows 0.8 mL
